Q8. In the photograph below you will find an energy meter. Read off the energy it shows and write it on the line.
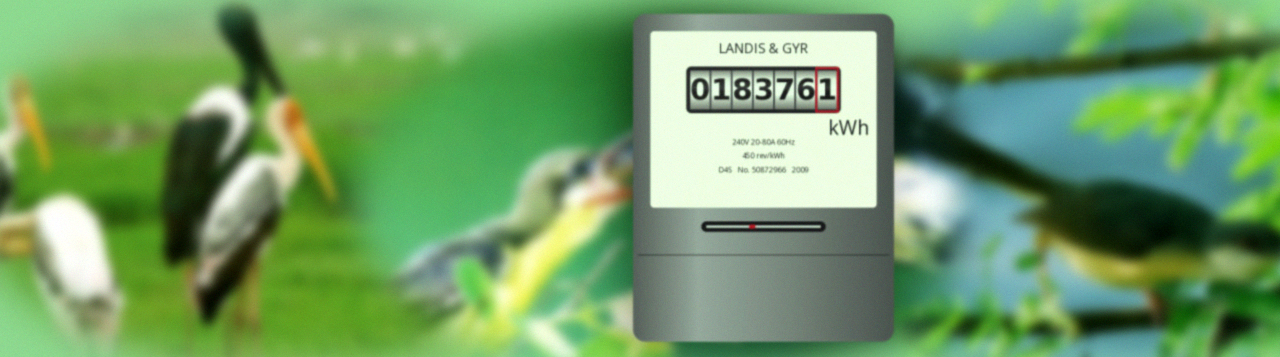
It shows 18376.1 kWh
